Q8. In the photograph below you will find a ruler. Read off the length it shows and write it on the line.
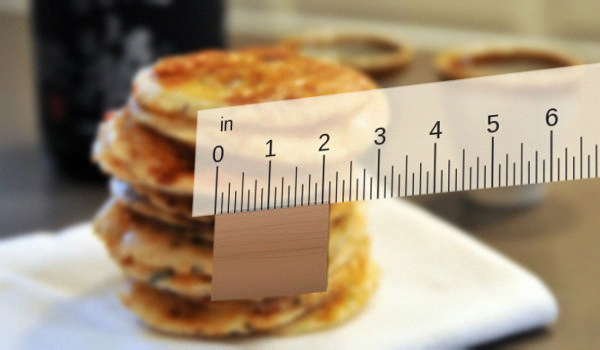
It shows 2.125 in
